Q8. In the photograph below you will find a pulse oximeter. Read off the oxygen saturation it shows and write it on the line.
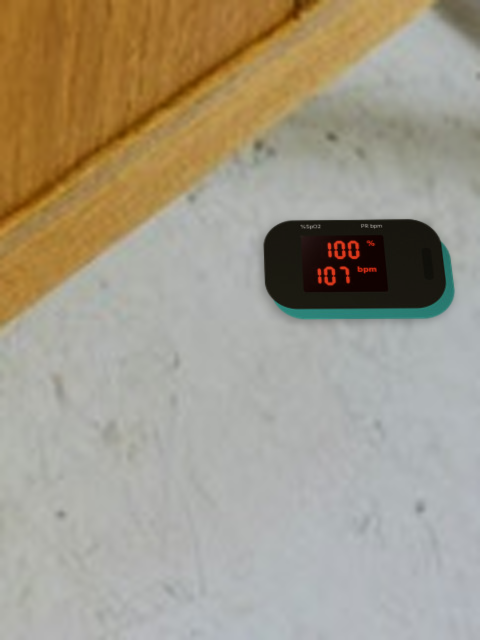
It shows 100 %
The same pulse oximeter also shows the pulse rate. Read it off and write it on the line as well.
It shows 107 bpm
